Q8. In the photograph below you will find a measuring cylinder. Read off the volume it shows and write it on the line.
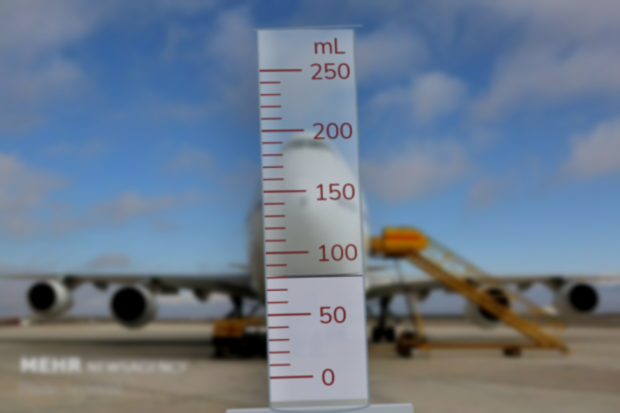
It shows 80 mL
